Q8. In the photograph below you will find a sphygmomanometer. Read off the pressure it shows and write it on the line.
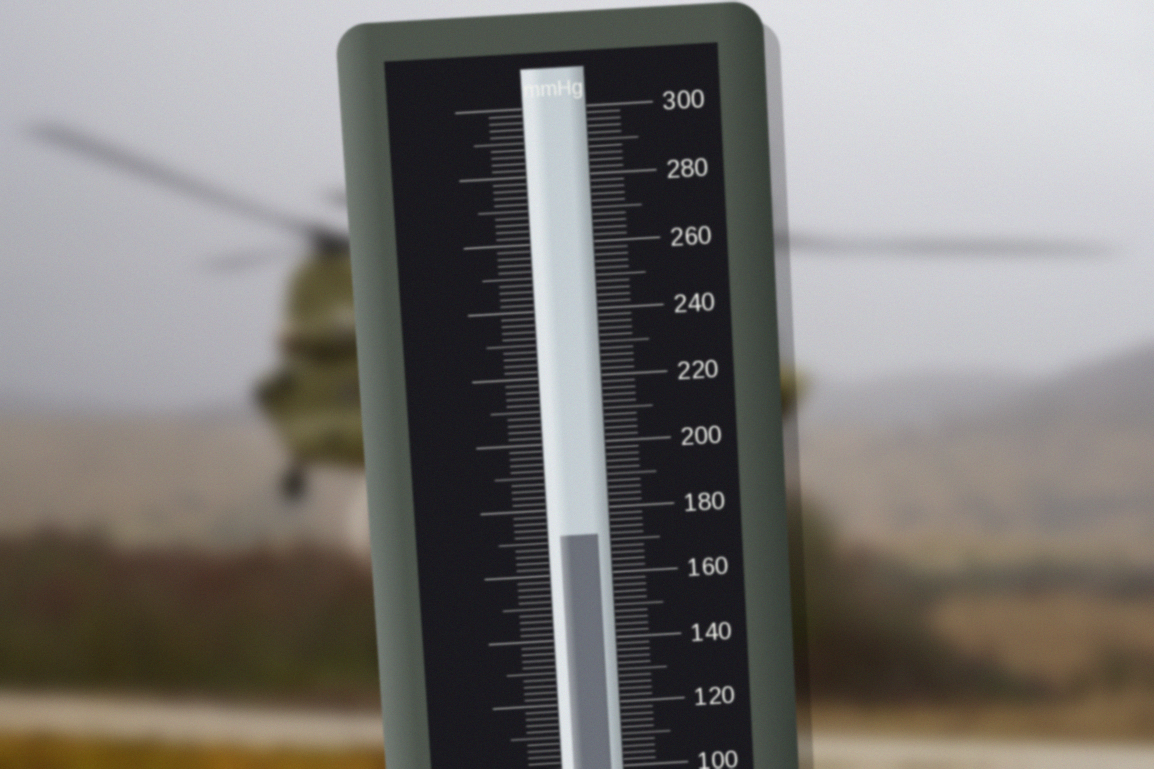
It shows 172 mmHg
